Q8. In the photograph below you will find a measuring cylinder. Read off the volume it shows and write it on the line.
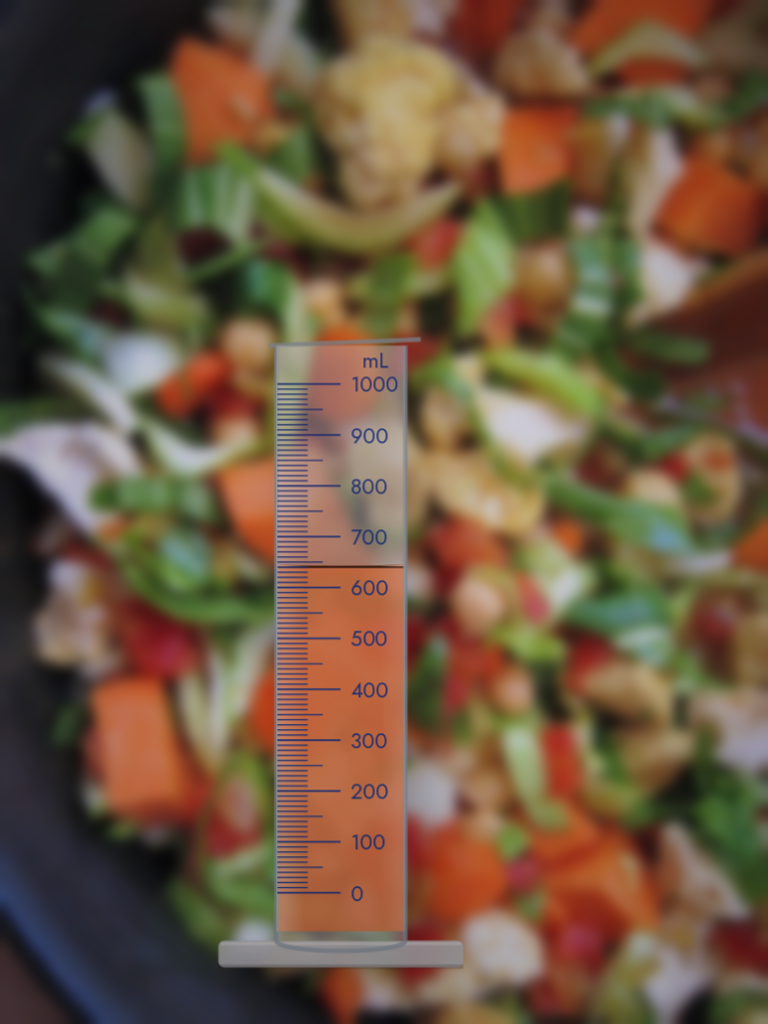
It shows 640 mL
